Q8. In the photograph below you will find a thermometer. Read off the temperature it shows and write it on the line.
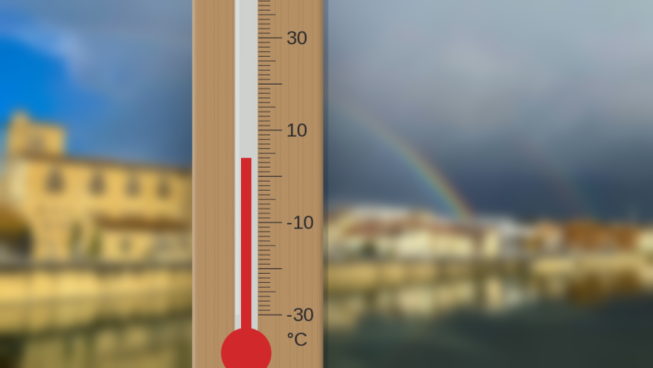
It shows 4 °C
